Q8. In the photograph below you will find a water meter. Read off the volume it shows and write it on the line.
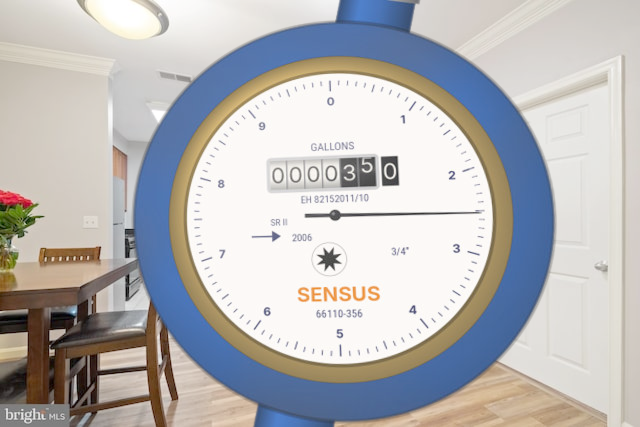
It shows 352.5 gal
